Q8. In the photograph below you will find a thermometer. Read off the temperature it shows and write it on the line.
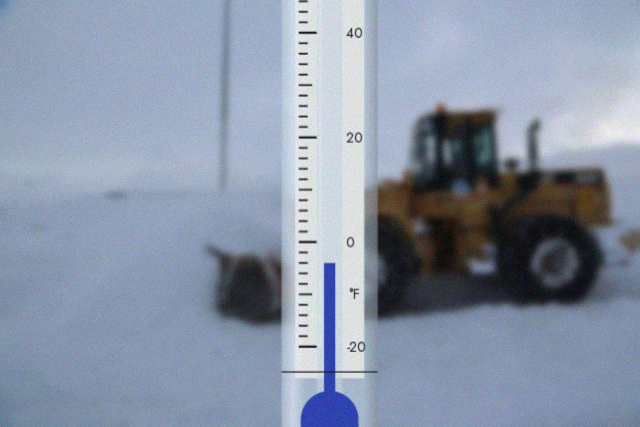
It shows -4 °F
